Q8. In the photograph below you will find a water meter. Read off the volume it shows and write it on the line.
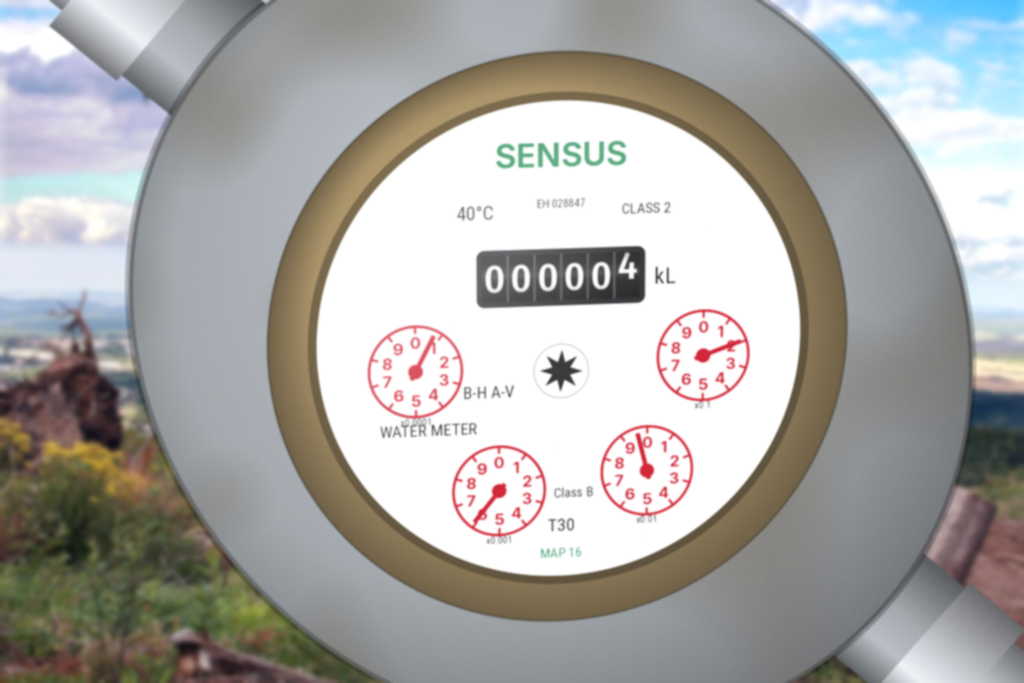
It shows 4.1960 kL
